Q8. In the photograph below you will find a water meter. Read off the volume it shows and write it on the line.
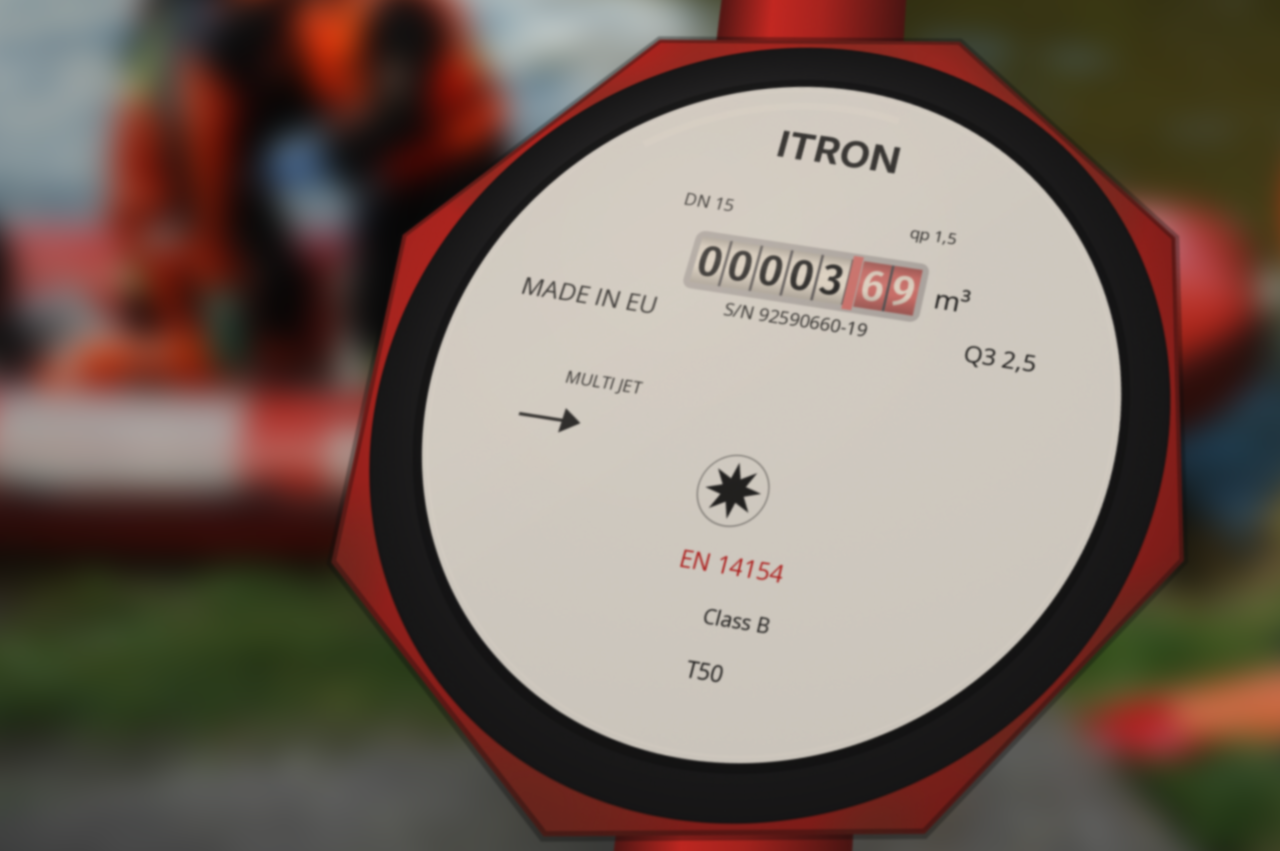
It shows 3.69 m³
